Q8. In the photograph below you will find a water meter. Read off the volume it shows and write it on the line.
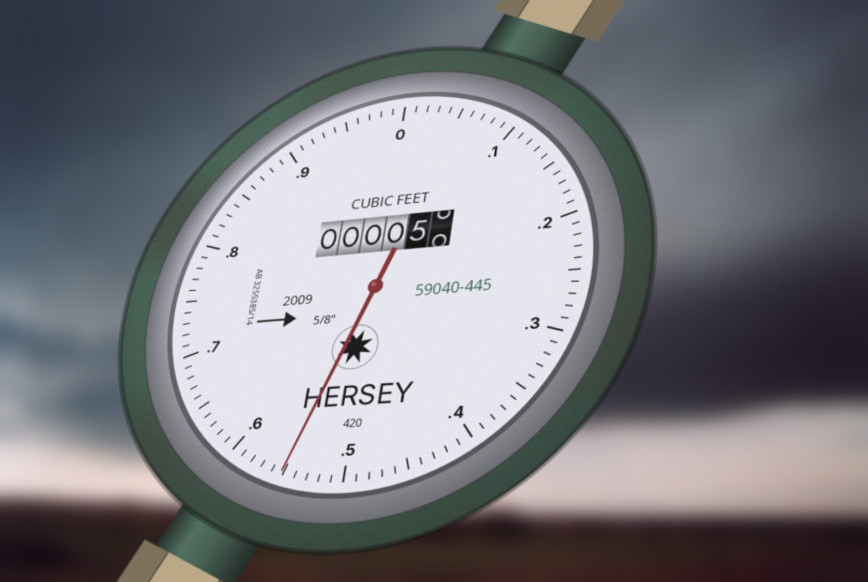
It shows 58.55 ft³
